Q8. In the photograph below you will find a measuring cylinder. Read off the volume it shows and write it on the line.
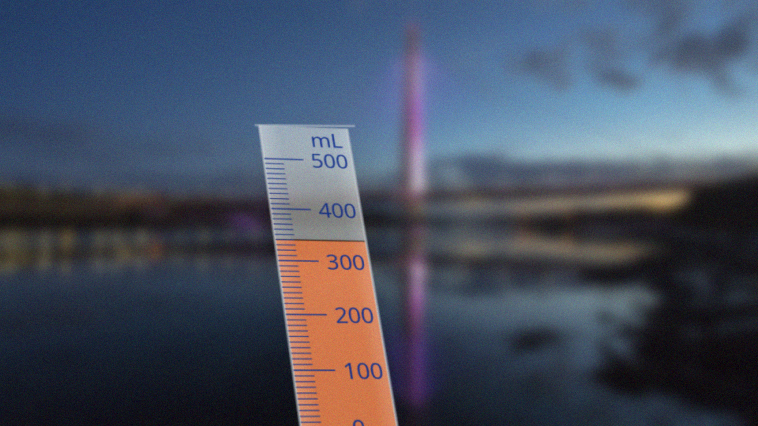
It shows 340 mL
